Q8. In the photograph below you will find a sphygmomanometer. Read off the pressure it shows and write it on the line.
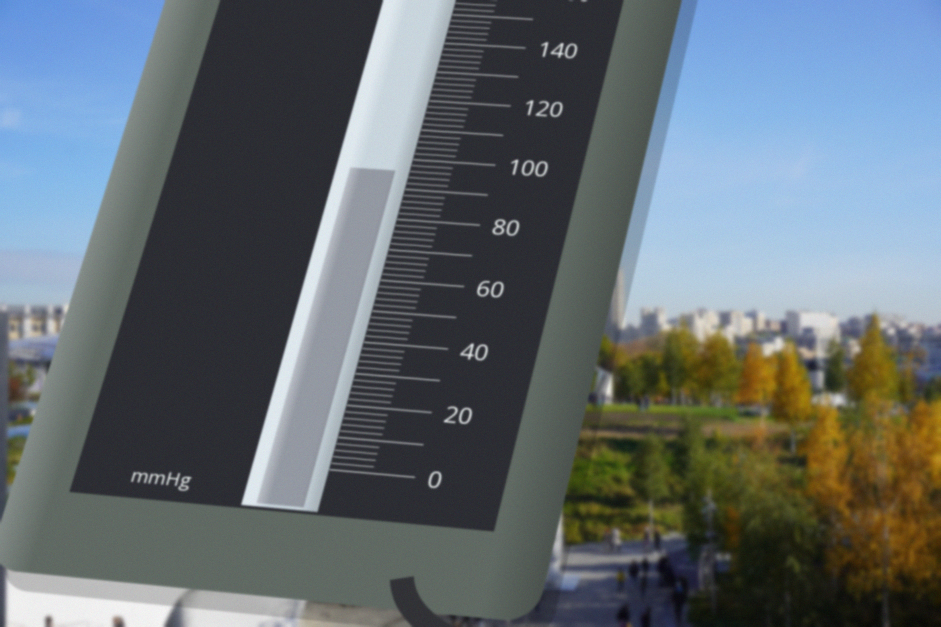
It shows 96 mmHg
